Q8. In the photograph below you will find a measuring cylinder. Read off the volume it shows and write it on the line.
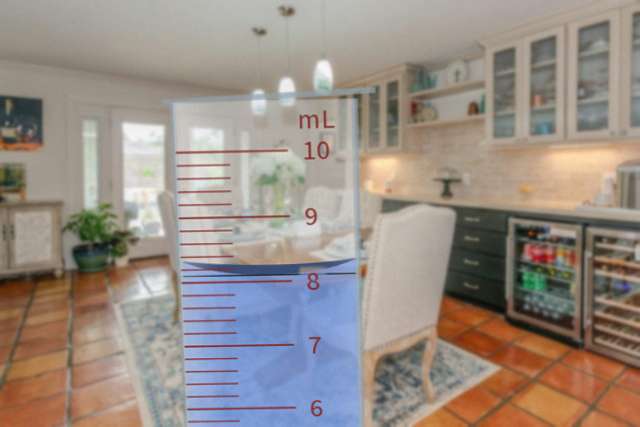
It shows 8.1 mL
